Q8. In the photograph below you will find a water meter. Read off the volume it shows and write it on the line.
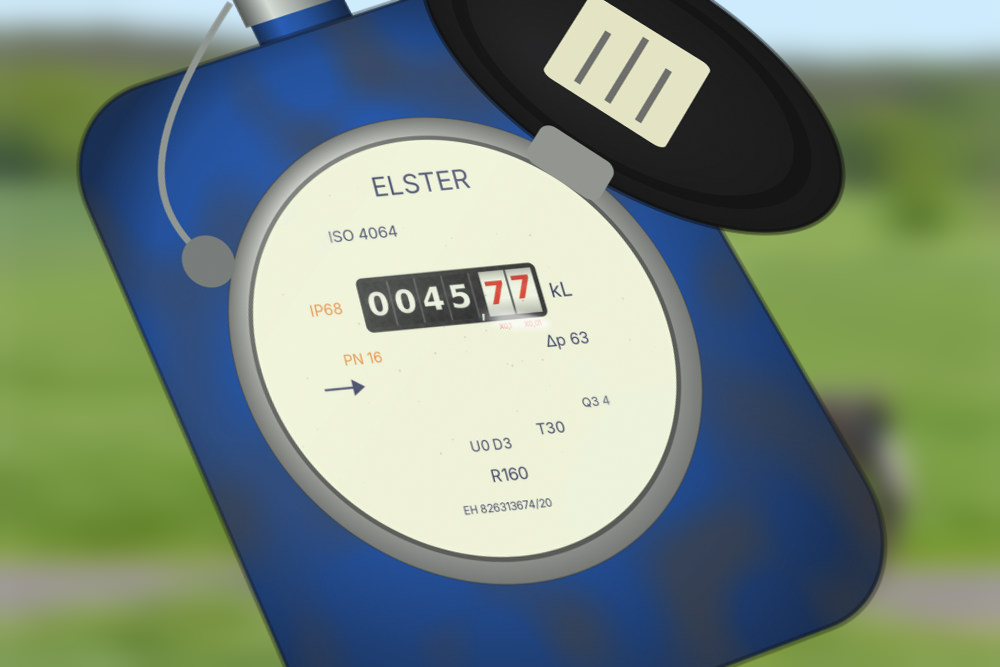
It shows 45.77 kL
